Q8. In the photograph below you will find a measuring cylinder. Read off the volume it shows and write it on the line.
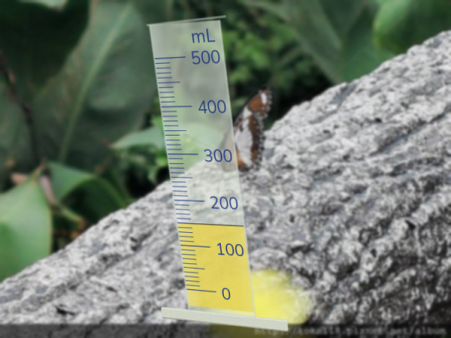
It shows 150 mL
